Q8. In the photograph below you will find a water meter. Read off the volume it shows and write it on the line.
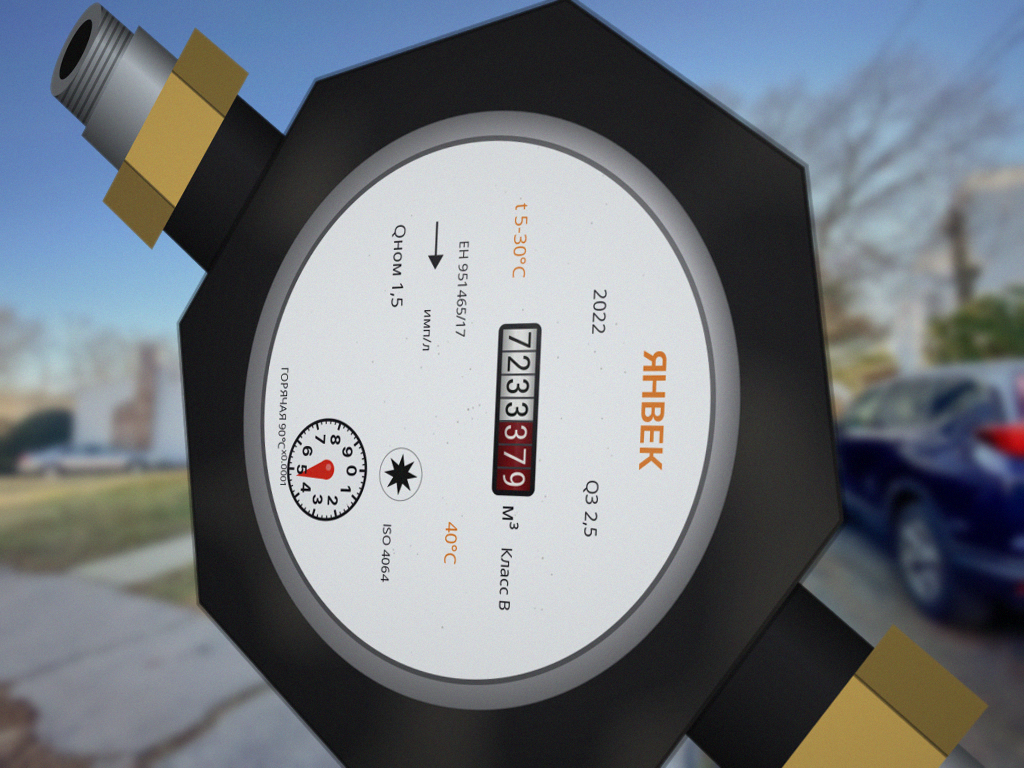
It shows 7233.3794 m³
